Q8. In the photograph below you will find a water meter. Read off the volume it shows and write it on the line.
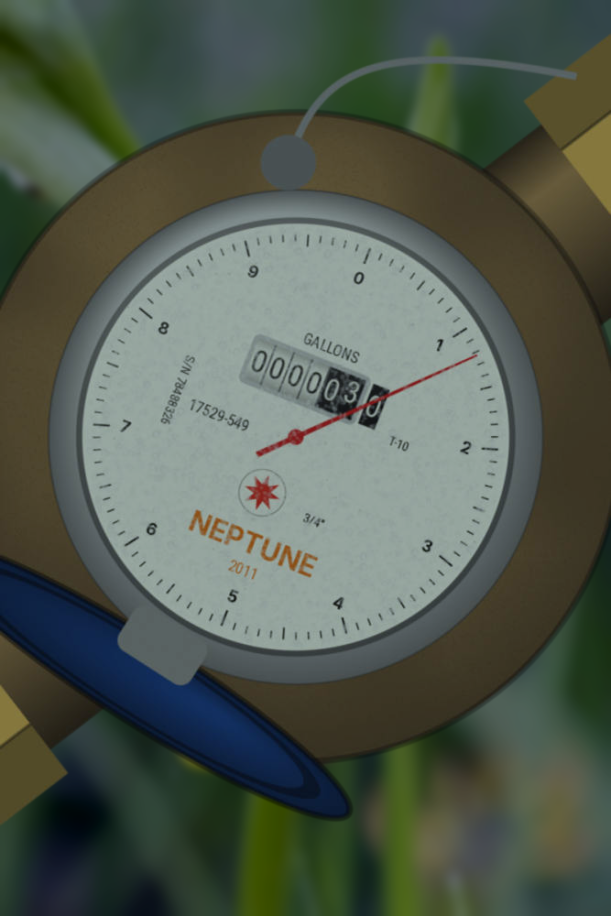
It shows 31.2 gal
